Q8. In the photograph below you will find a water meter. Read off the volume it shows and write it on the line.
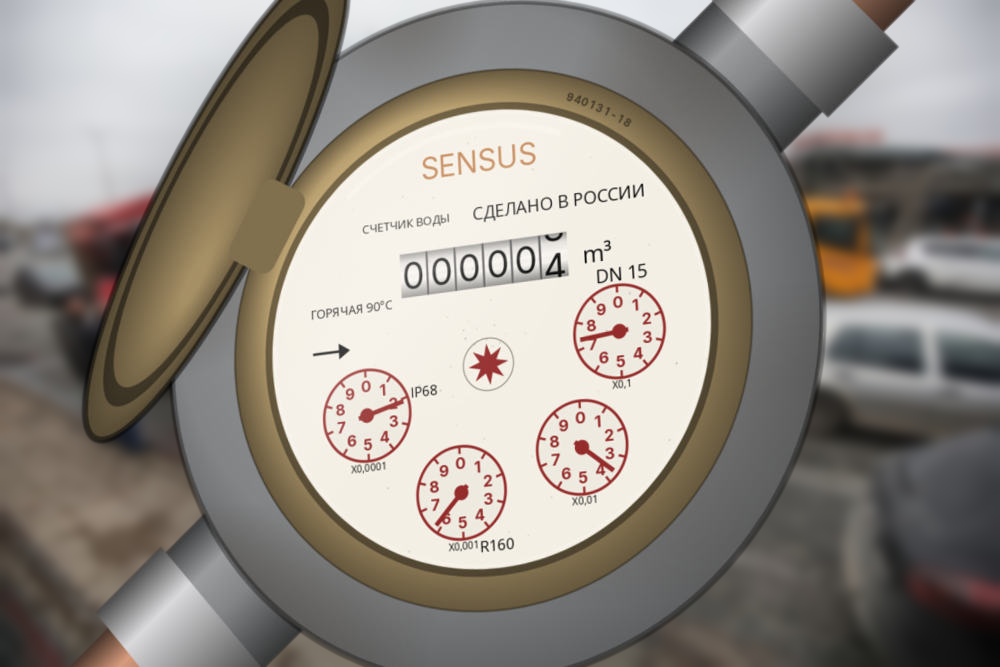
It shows 3.7362 m³
